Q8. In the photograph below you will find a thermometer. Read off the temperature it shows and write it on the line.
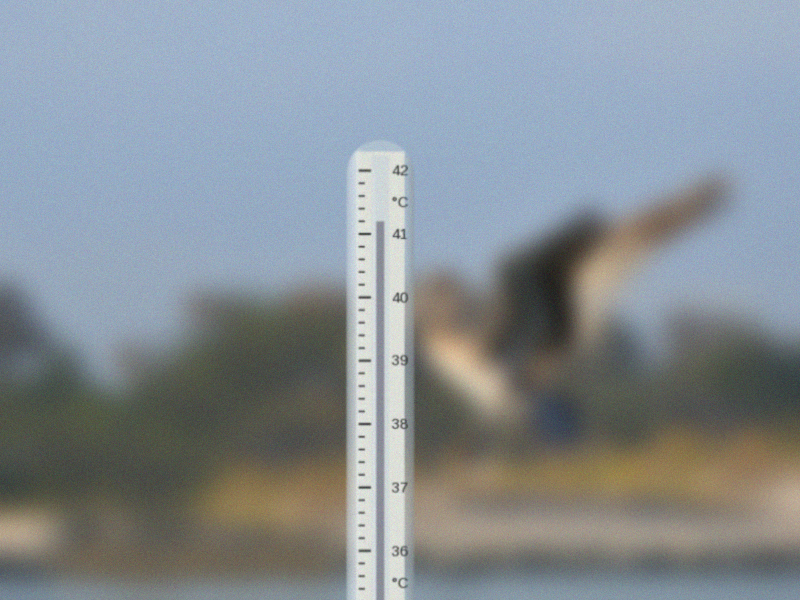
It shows 41.2 °C
